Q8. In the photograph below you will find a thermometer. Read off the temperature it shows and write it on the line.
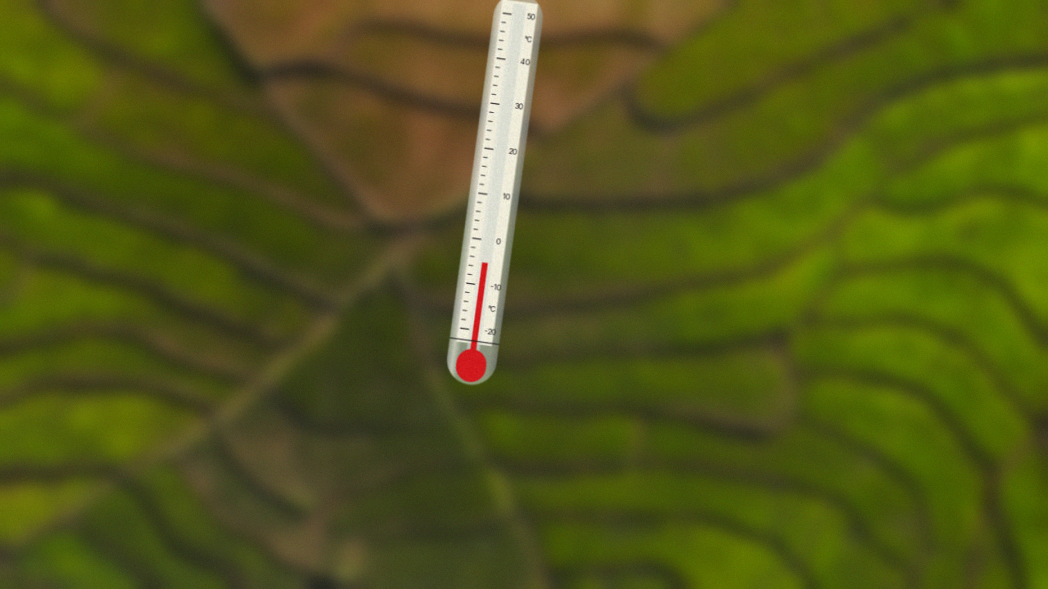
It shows -5 °C
